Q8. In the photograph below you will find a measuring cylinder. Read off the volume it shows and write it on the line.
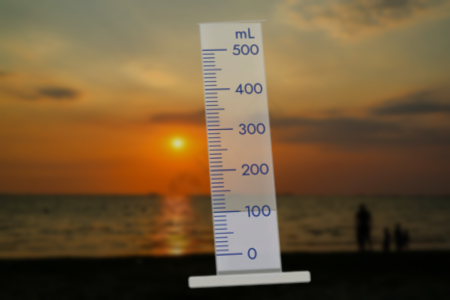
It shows 100 mL
